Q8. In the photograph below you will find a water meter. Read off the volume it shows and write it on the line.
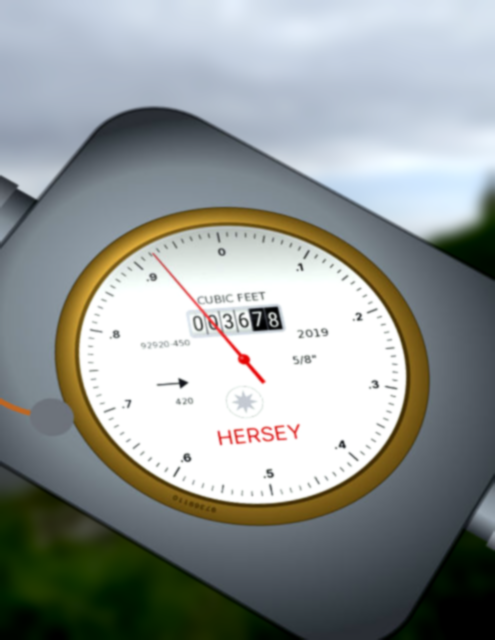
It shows 3677.92 ft³
